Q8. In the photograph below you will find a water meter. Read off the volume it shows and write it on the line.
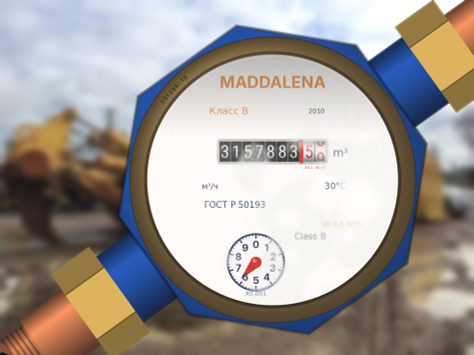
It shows 3157883.586 m³
